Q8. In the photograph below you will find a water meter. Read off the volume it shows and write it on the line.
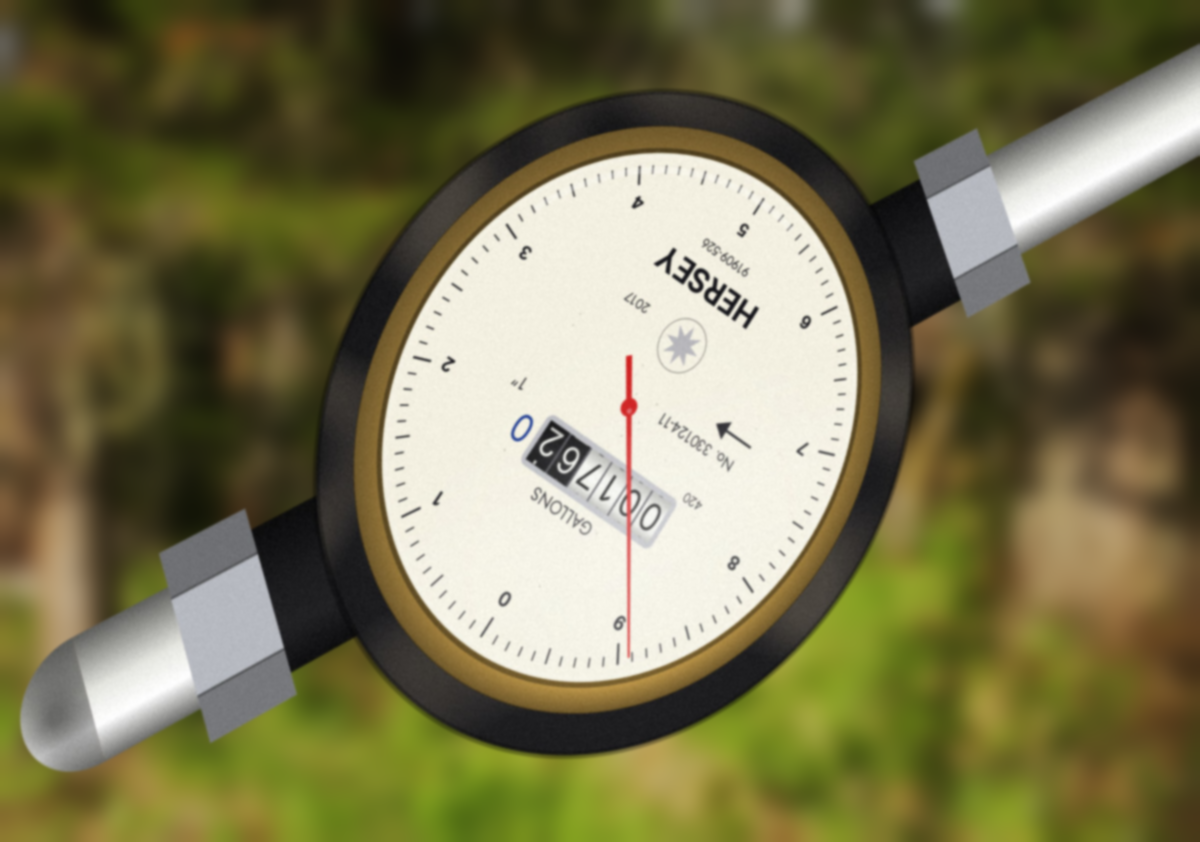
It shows 17618.9 gal
